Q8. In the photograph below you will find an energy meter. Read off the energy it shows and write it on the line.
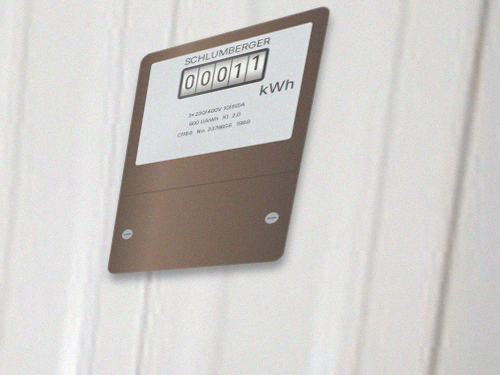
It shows 11 kWh
